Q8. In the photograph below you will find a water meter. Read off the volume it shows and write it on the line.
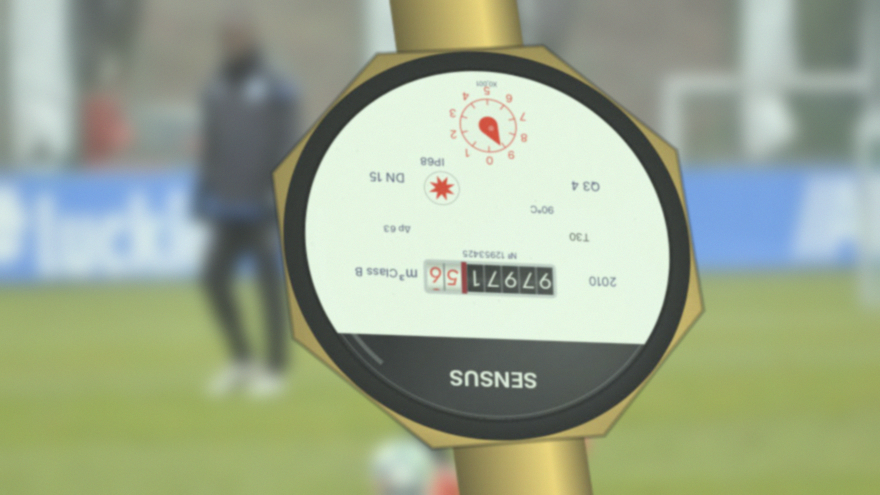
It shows 97971.559 m³
